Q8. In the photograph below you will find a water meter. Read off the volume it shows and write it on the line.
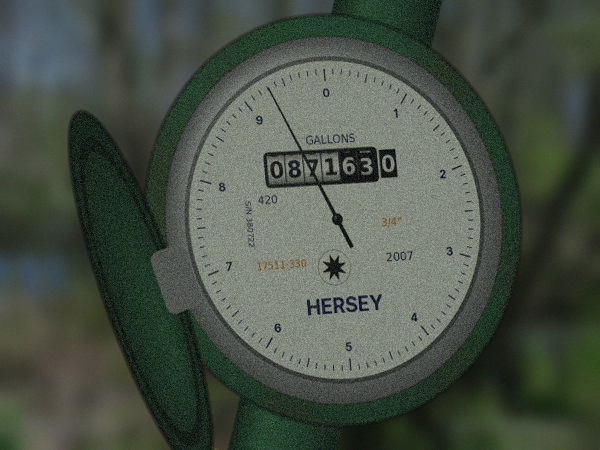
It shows 871629.3 gal
